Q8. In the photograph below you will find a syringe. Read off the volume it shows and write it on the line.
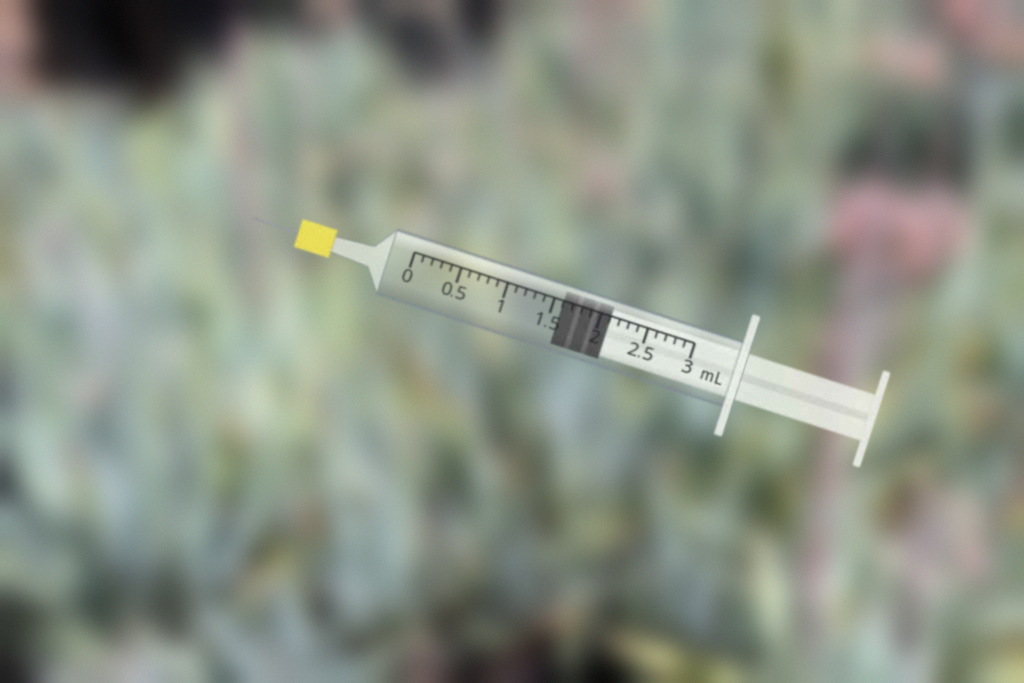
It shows 1.6 mL
